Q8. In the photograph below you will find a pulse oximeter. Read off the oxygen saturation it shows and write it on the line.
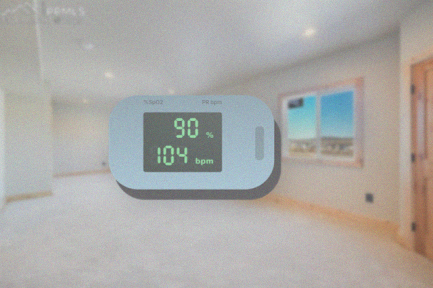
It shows 90 %
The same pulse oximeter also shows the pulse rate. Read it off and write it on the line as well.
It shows 104 bpm
